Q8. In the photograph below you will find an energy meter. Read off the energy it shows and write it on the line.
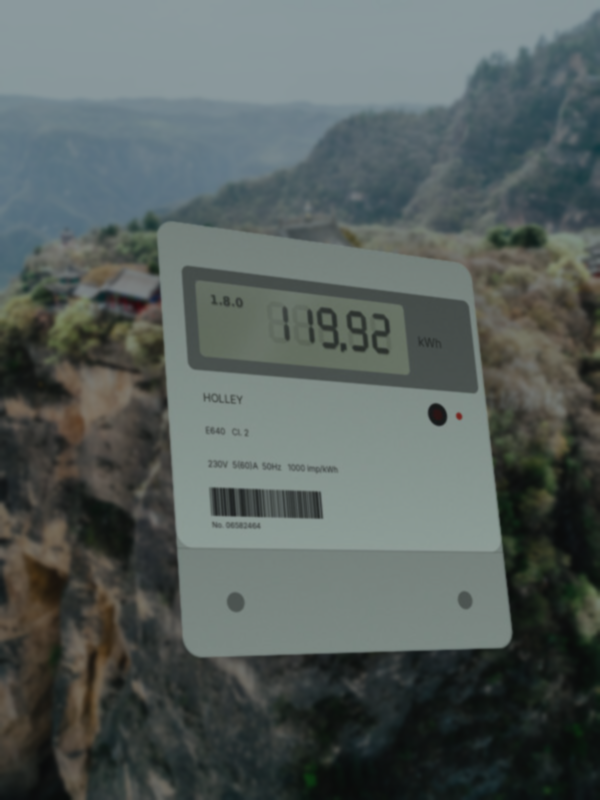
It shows 119.92 kWh
